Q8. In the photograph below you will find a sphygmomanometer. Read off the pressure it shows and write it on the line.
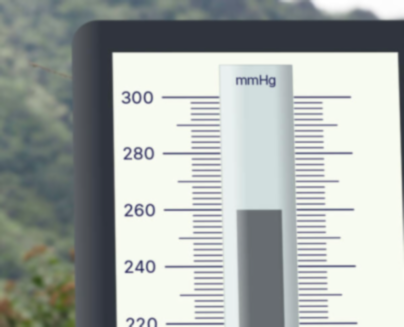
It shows 260 mmHg
